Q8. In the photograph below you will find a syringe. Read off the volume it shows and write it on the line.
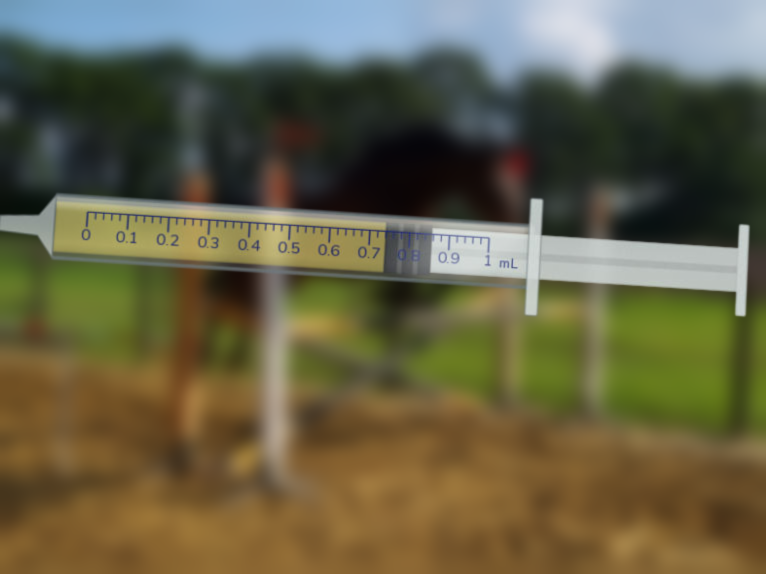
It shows 0.74 mL
